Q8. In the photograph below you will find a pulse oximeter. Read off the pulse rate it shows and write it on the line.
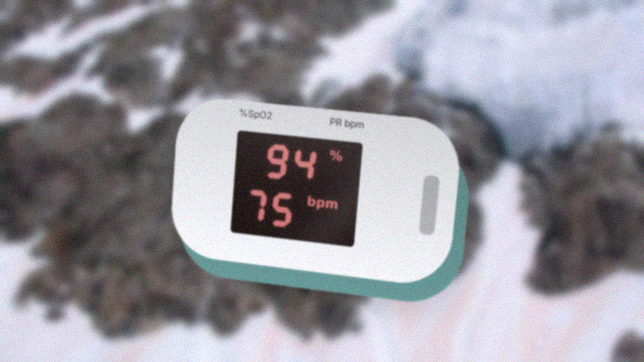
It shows 75 bpm
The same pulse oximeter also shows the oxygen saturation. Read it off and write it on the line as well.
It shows 94 %
